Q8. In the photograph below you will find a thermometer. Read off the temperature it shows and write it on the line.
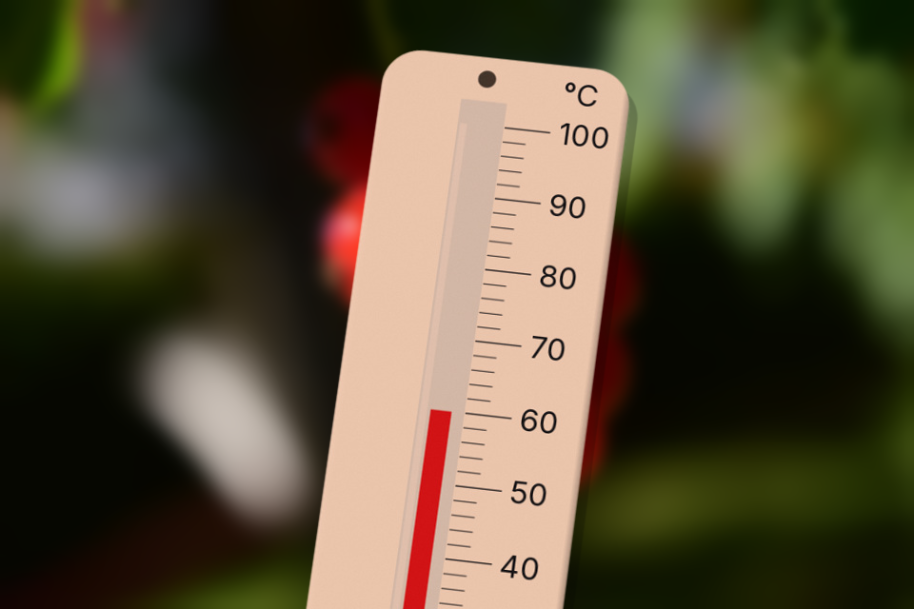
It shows 60 °C
